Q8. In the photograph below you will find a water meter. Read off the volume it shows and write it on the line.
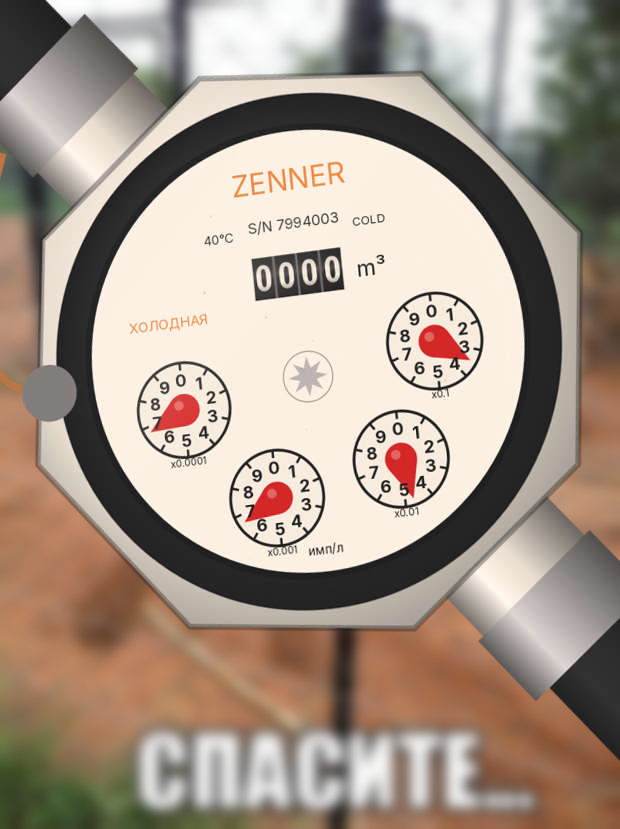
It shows 0.3466 m³
